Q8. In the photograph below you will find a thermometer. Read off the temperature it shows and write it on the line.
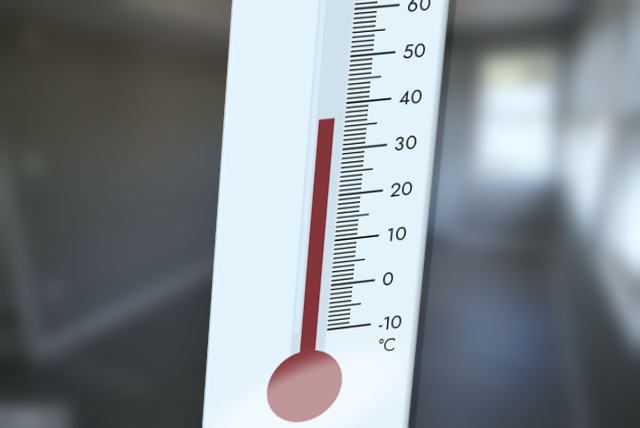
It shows 37 °C
